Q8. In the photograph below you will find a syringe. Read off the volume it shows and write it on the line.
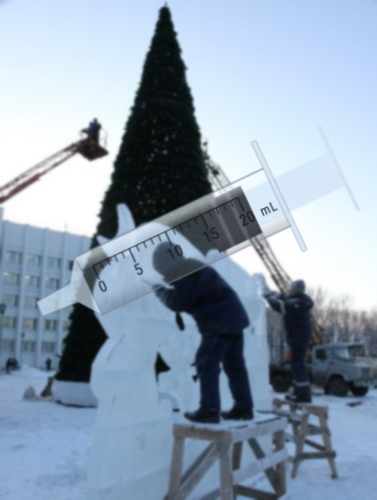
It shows 15 mL
